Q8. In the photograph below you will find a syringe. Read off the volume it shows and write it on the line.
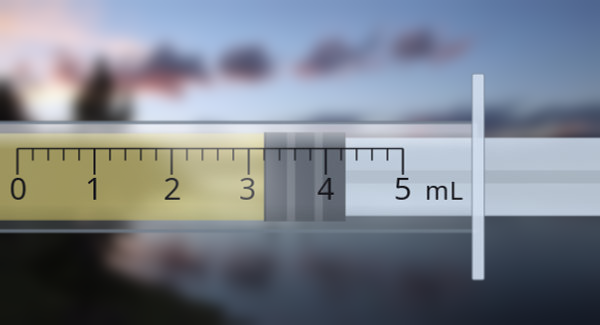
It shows 3.2 mL
